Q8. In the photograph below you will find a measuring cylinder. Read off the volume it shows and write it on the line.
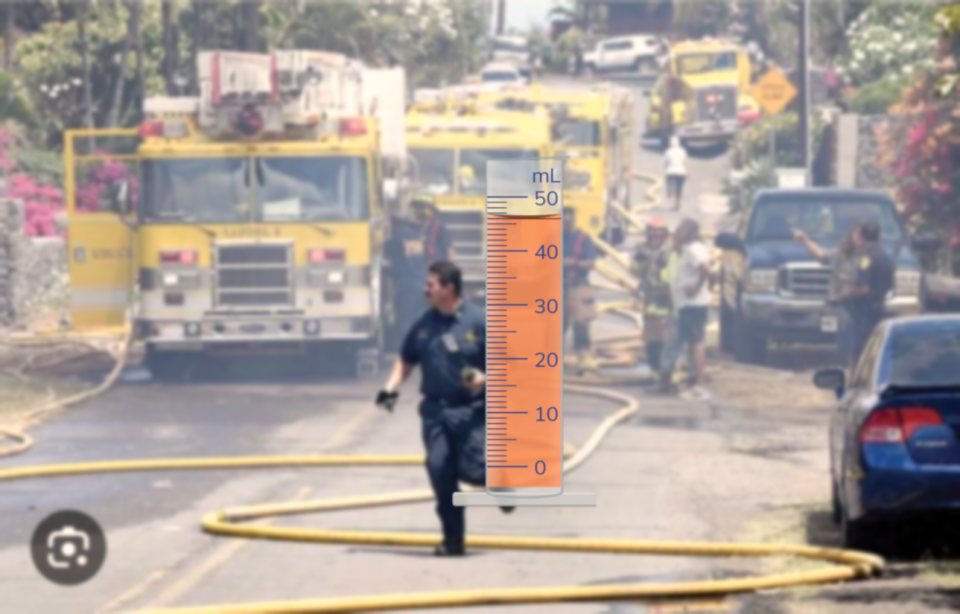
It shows 46 mL
